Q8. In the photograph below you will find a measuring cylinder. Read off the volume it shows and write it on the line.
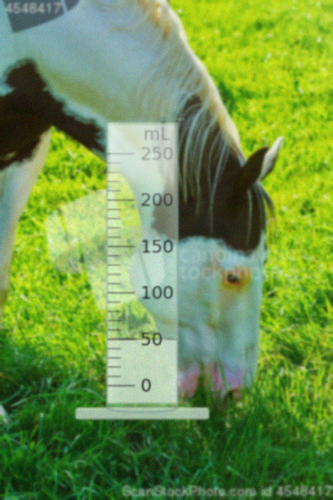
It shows 50 mL
